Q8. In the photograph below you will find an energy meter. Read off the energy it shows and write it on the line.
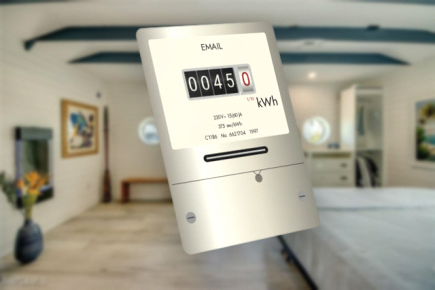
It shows 45.0 kWh
